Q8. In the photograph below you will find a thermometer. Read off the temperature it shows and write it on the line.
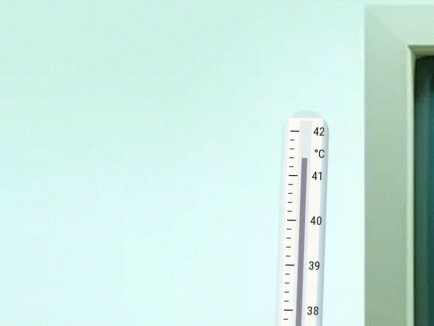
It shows 41.4 °C
